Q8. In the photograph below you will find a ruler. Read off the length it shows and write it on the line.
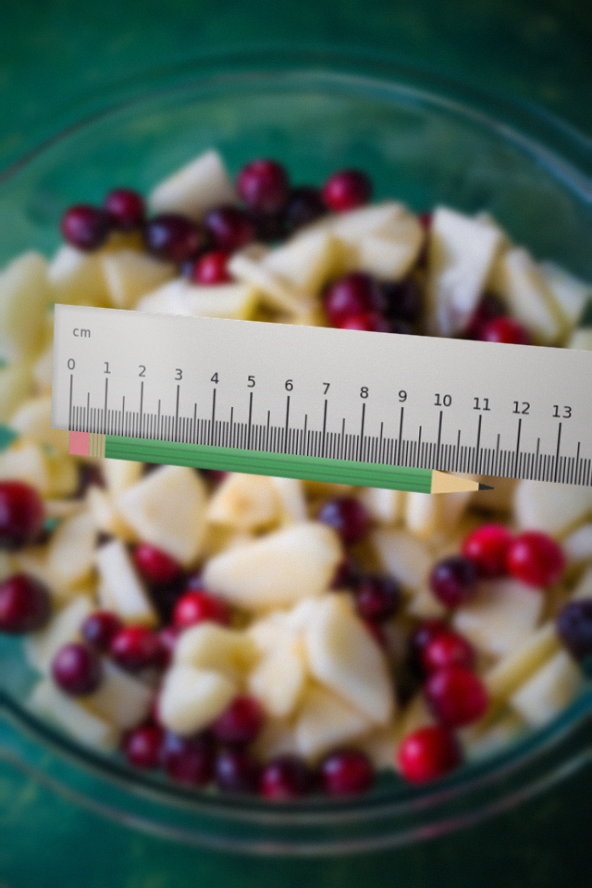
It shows 11.5 cm
